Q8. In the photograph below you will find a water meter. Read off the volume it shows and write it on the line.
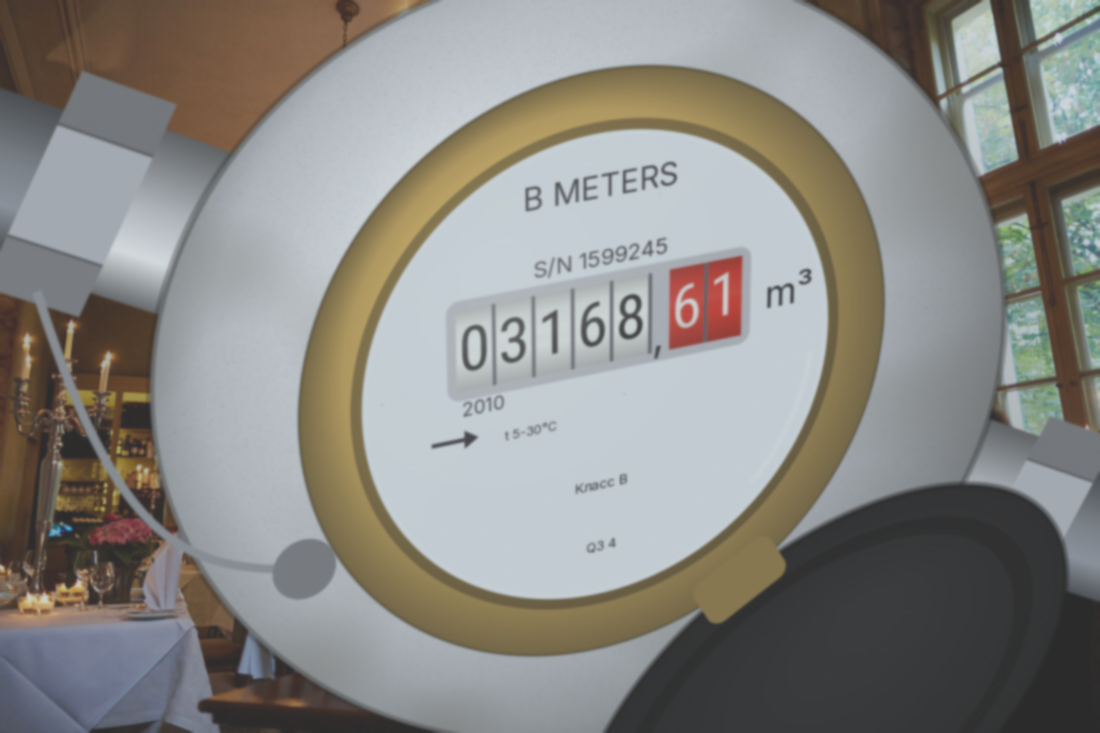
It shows 3168.61 m³
